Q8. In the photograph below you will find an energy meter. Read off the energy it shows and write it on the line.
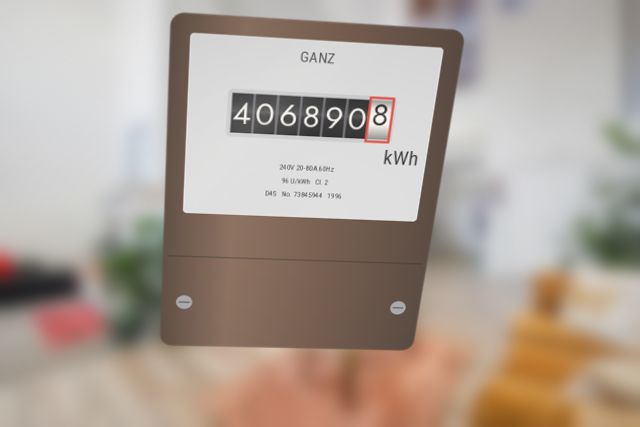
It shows 406890.8 kWh
